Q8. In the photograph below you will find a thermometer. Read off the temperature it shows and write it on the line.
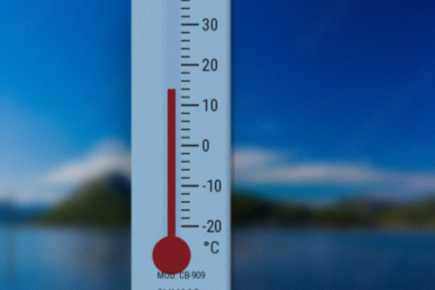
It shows 14 °C
